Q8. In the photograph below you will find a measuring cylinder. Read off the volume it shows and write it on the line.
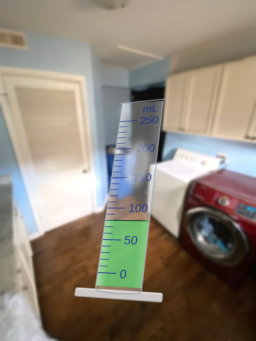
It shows 80 mL
